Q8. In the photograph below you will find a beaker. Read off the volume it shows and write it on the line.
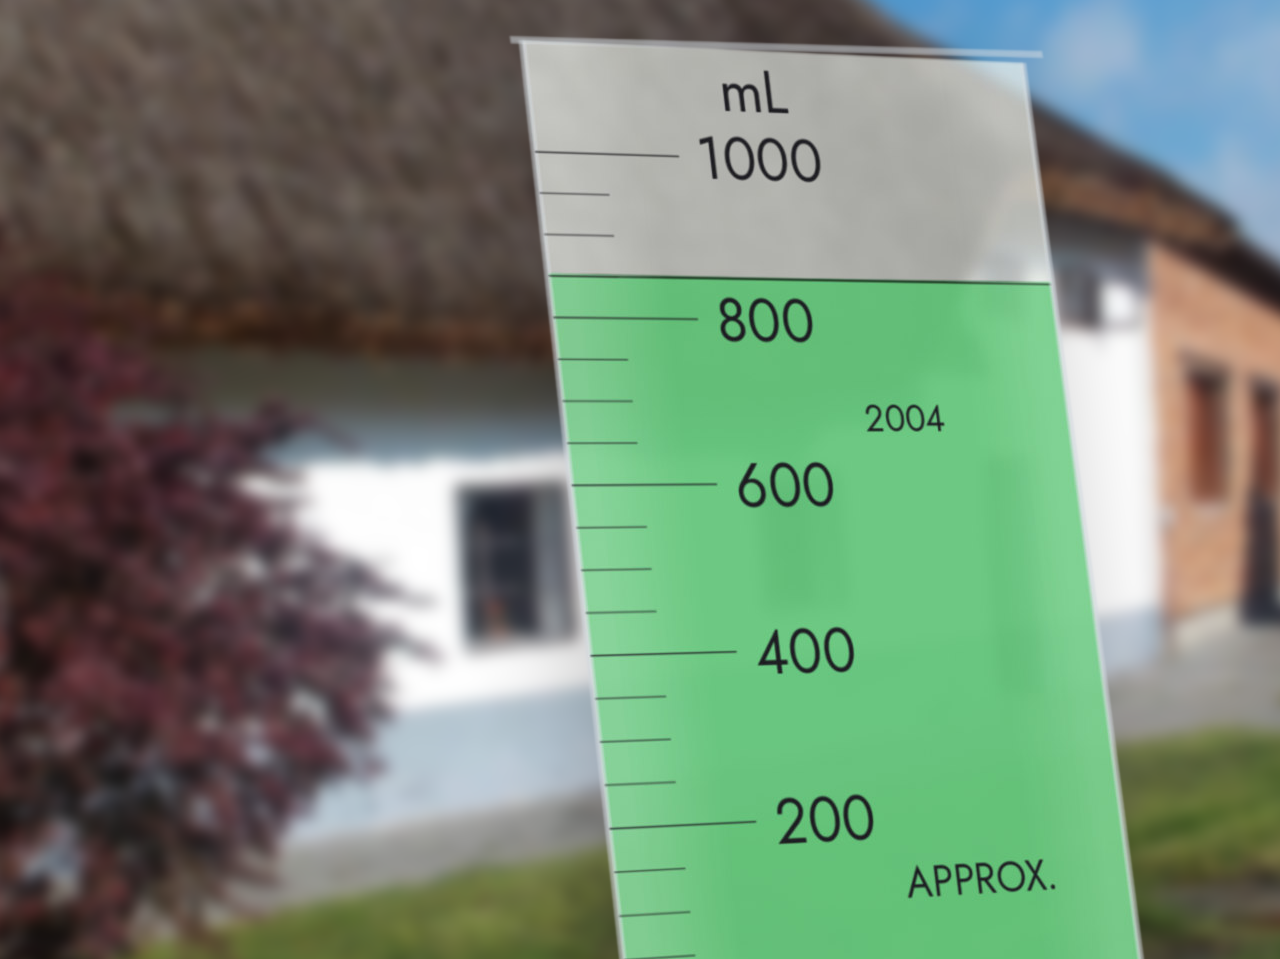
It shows 850 mL
